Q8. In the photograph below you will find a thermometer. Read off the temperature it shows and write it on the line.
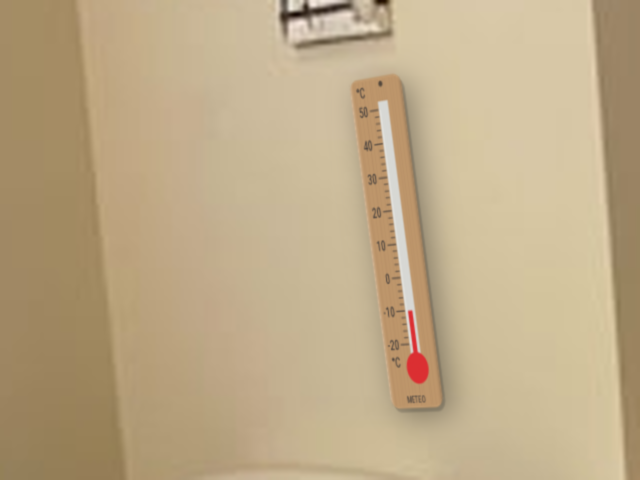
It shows -10 °C
